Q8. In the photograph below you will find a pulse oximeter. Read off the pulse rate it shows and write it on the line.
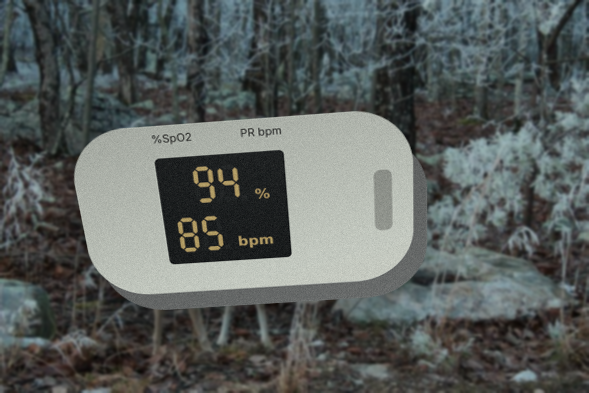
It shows 85 bpm
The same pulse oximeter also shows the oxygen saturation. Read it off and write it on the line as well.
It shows 94 %
